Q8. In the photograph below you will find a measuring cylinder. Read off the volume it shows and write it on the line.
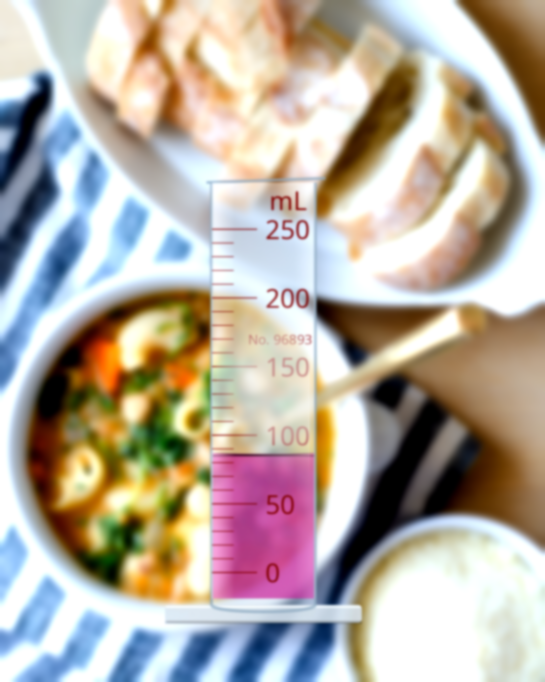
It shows 85 mL
